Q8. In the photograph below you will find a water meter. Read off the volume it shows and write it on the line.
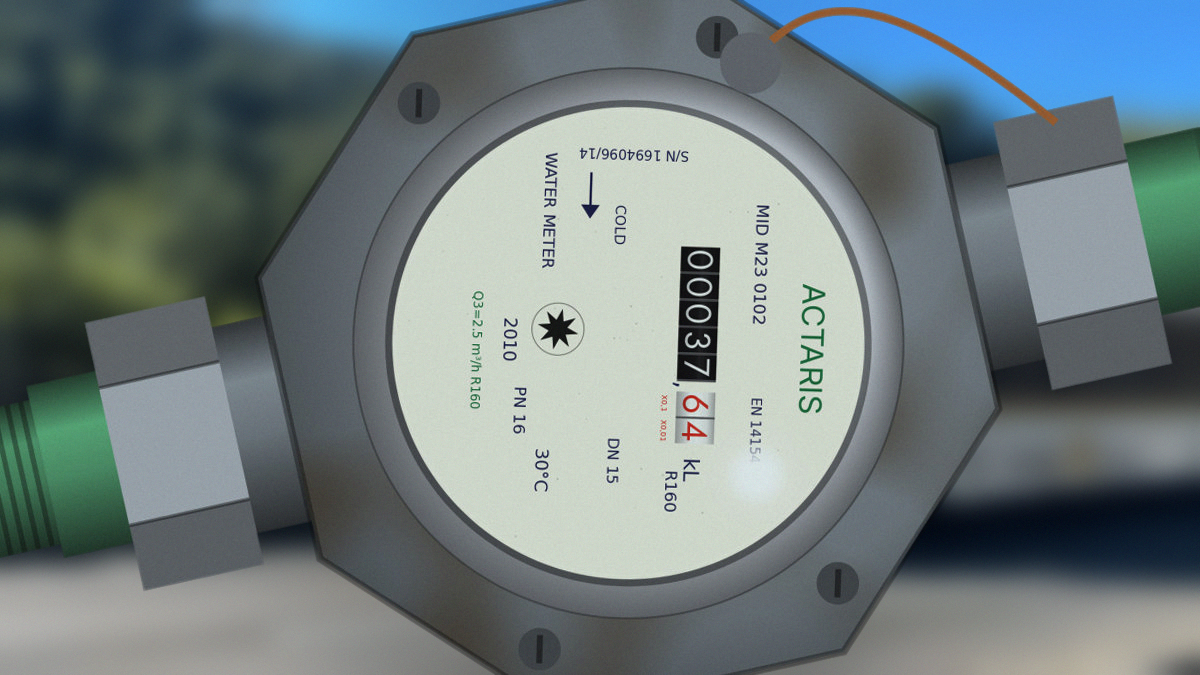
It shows 37.64 kL
